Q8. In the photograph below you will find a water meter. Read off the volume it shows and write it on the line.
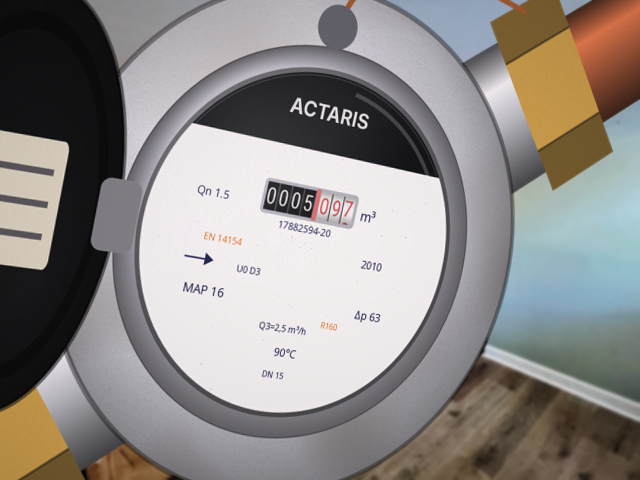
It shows 5.097 m³
